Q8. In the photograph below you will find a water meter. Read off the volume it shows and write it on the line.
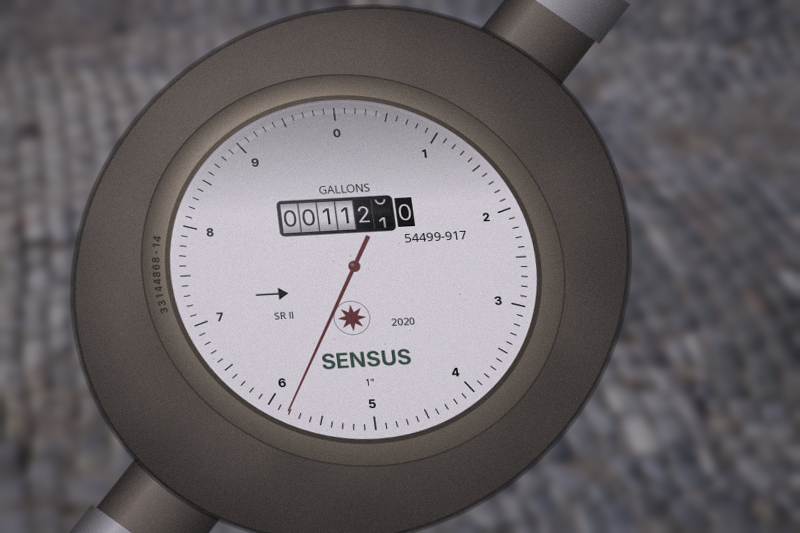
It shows 11205.8 gal
